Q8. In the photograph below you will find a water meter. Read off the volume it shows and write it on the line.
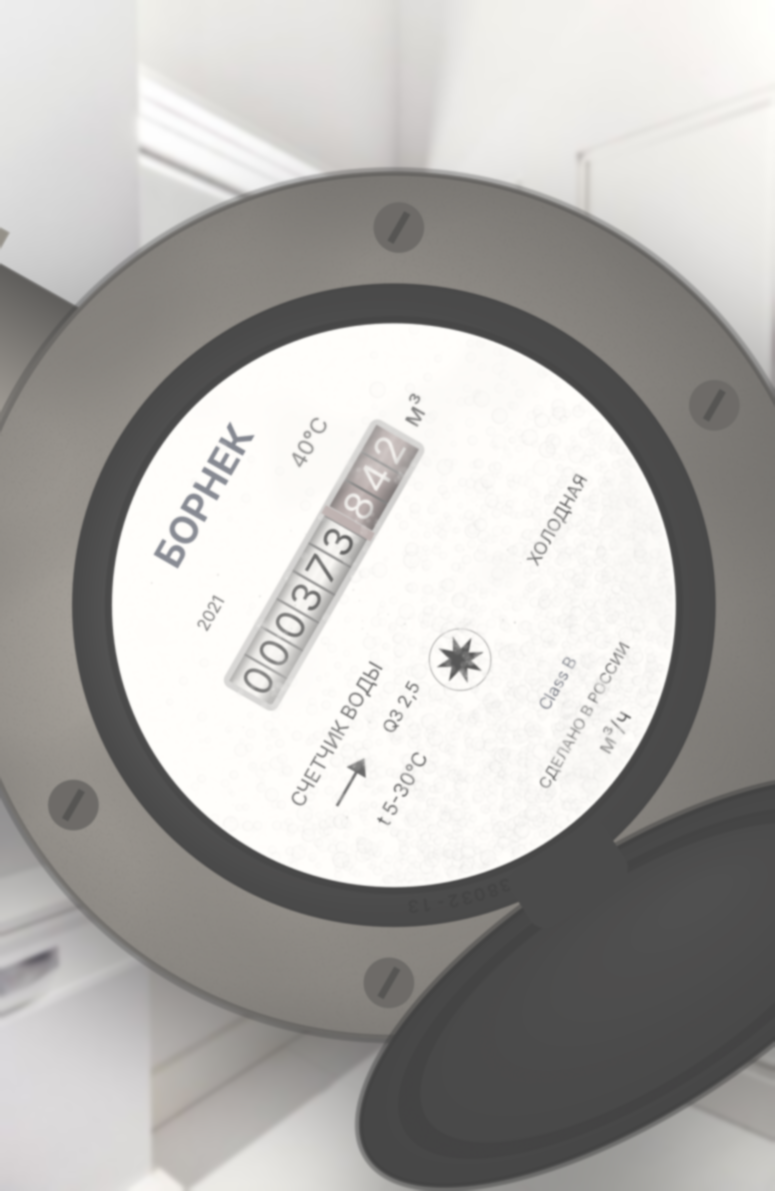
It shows 373.842 m³
